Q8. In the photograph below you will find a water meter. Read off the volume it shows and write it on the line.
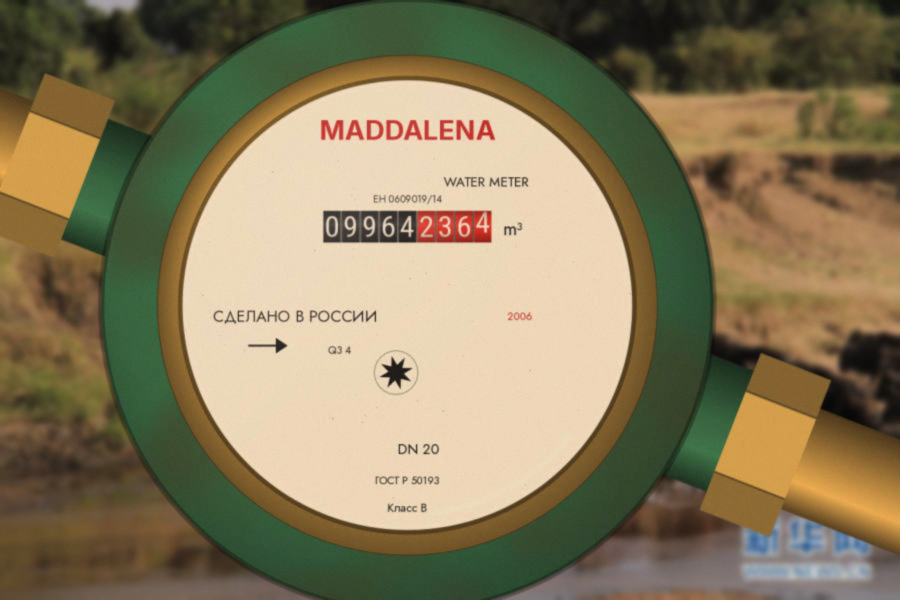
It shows 9964.2364 m³
